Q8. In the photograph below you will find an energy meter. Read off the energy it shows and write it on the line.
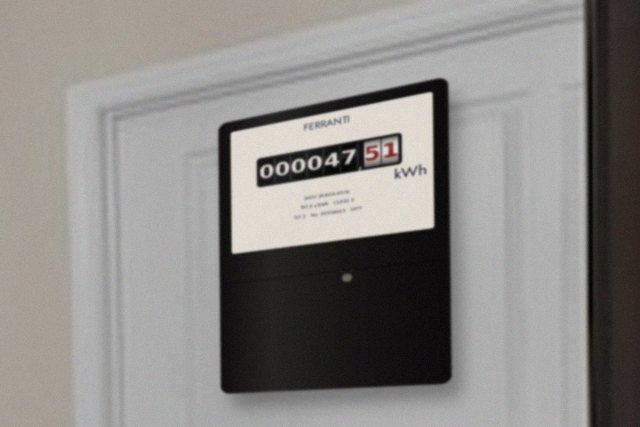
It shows 47.51 kWh
